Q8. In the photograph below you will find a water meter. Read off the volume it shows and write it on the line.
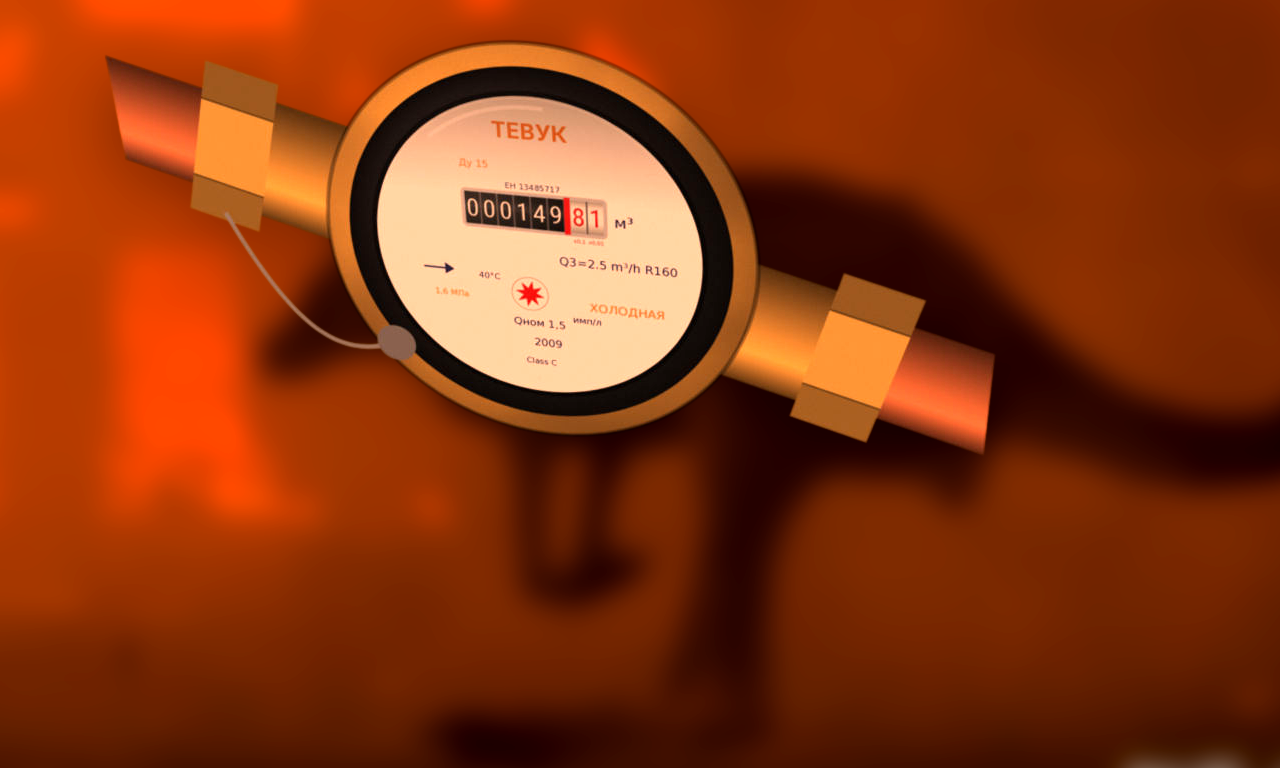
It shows 149.81 m³
